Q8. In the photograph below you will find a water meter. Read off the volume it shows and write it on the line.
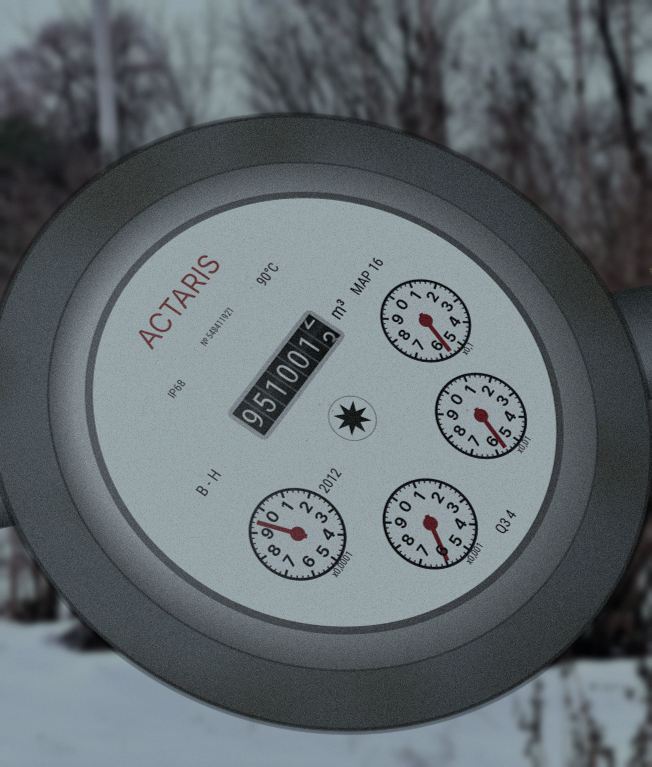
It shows 9510012.5559 m³
